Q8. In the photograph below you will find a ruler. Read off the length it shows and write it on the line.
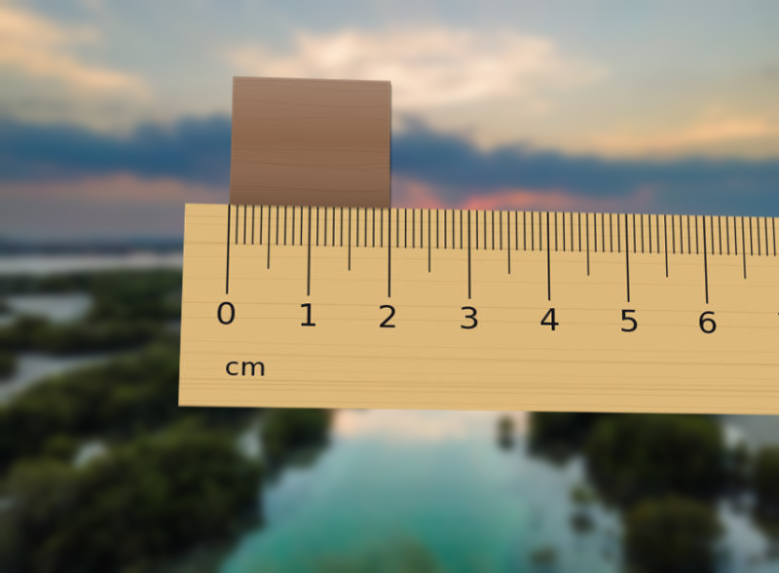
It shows 2 cm
